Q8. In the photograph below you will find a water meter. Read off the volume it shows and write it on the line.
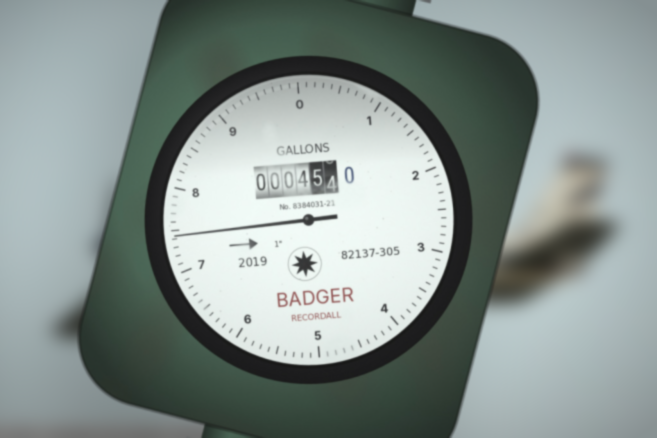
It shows 4537.4 gal
